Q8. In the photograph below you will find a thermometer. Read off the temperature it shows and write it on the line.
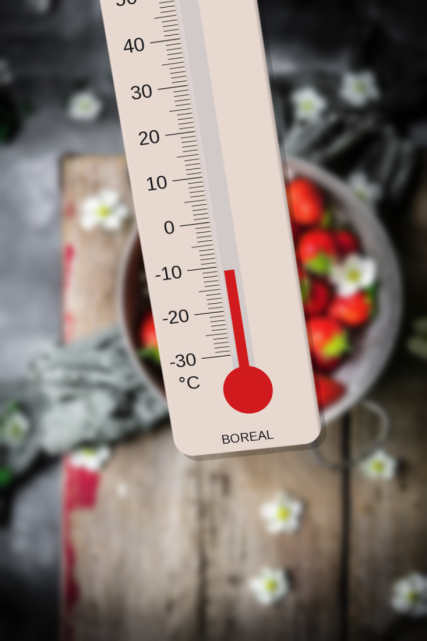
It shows -11 °C
